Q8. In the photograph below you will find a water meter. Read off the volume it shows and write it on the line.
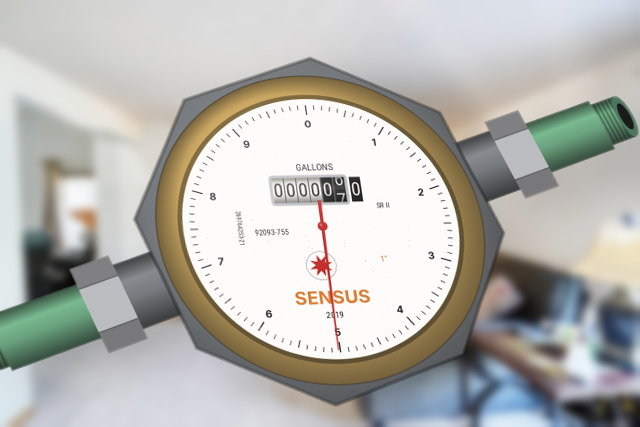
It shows 65.0 gal
